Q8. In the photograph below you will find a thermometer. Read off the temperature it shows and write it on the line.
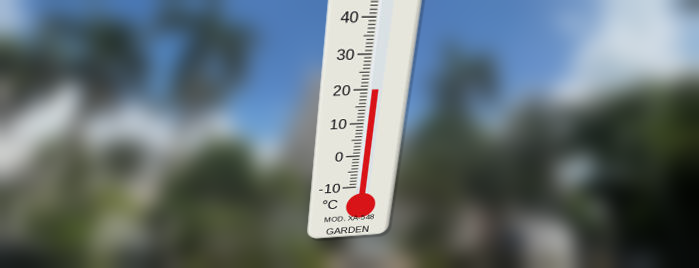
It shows 20 °C
